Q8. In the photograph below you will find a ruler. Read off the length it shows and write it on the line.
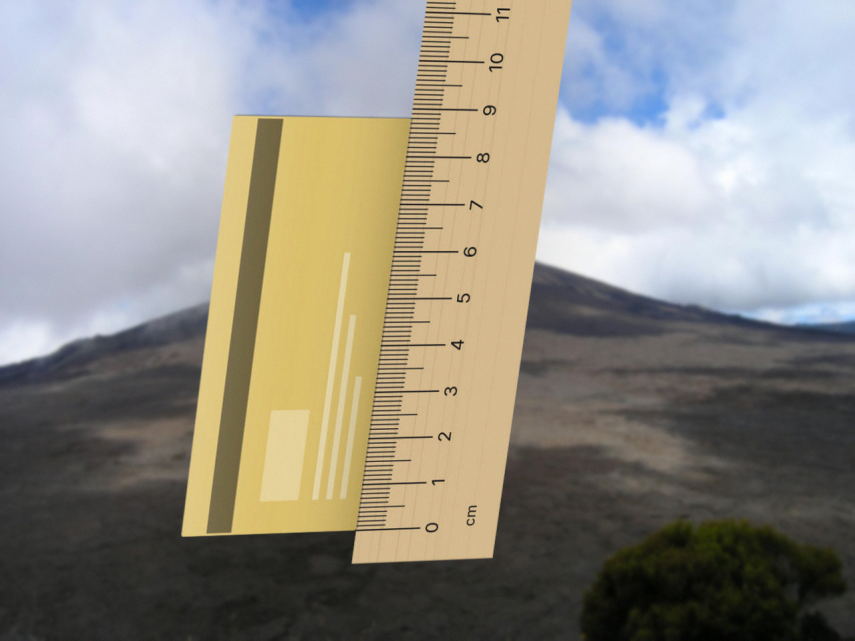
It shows 8.8 cm
